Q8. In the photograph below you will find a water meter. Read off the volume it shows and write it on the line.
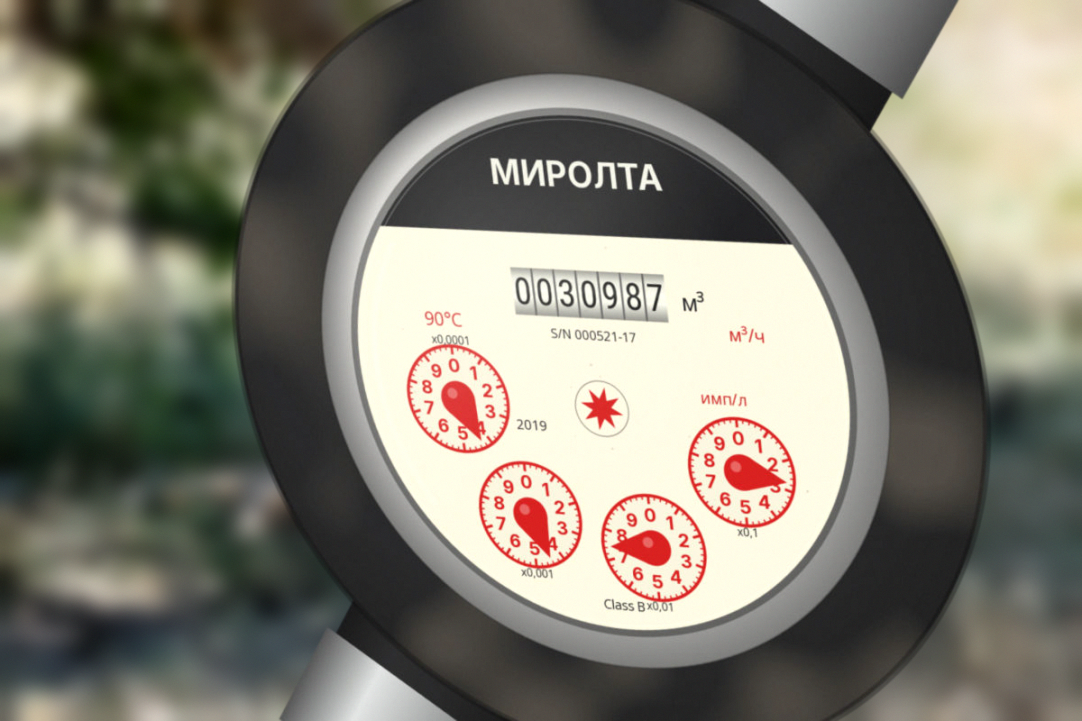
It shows 30987.2744 m³
